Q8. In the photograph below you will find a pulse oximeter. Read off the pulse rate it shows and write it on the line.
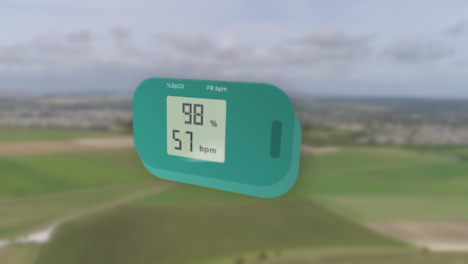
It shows 57 bpm
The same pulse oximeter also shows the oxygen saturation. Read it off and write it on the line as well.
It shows 98 %
